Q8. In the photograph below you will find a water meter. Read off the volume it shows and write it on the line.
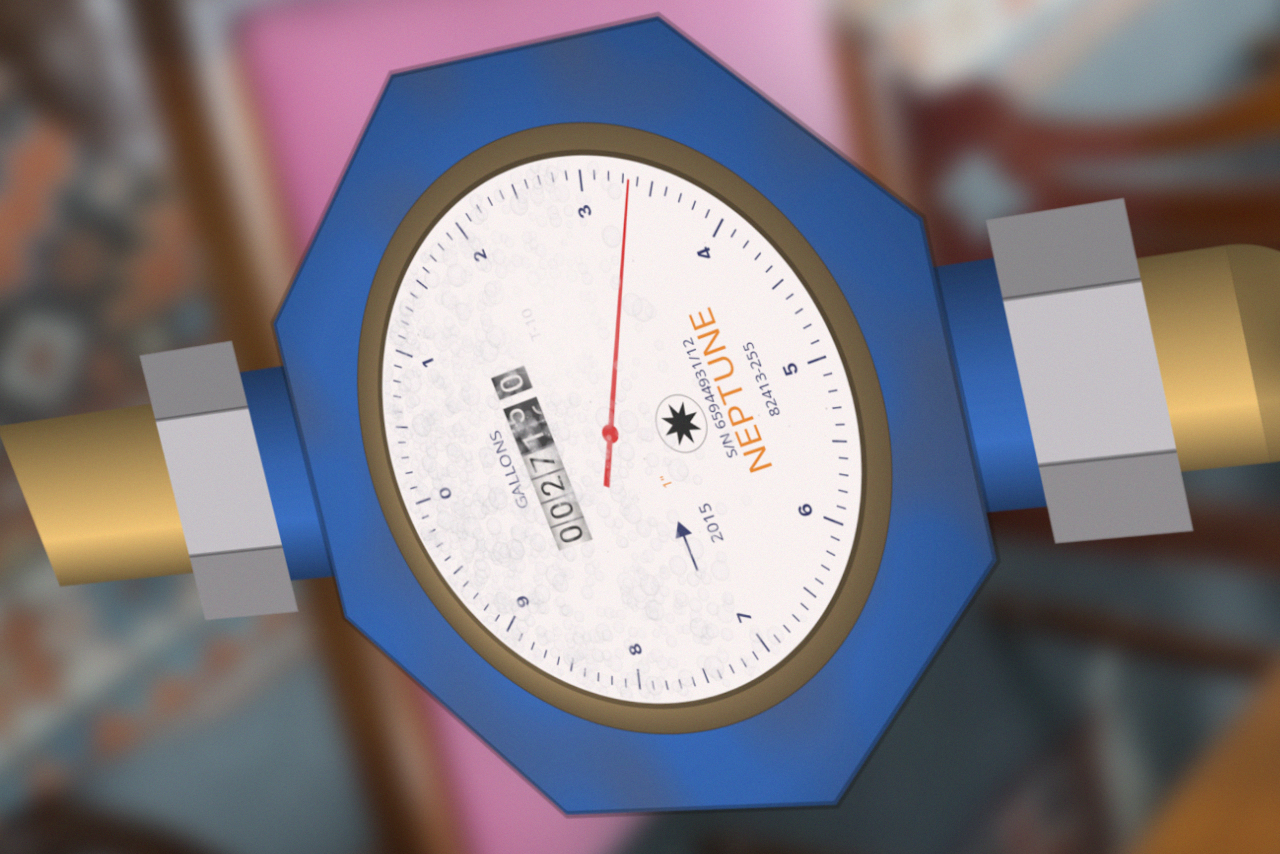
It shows 27153.3 gal
